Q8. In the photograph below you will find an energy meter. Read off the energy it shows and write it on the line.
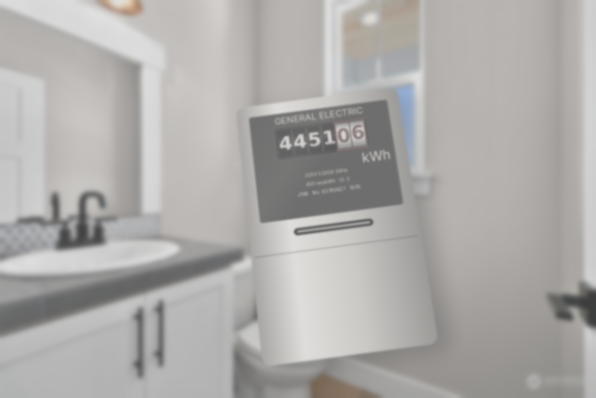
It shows 4451.06 kWh
